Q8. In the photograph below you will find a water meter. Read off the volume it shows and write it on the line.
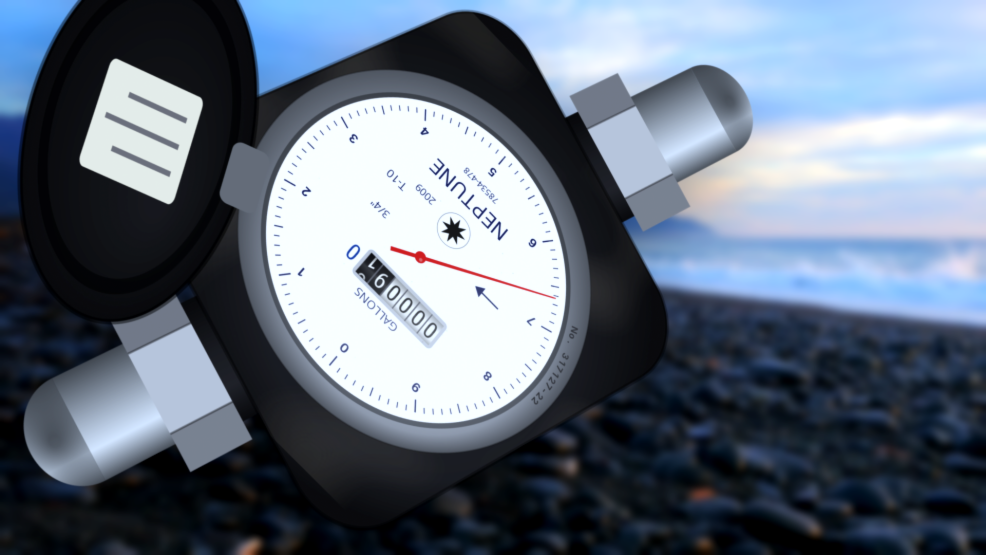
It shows 906.6 gal
